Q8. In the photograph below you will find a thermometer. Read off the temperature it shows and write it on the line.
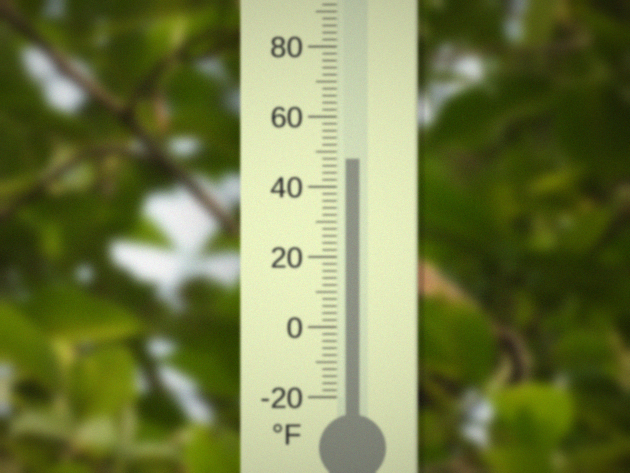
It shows 48 °F
